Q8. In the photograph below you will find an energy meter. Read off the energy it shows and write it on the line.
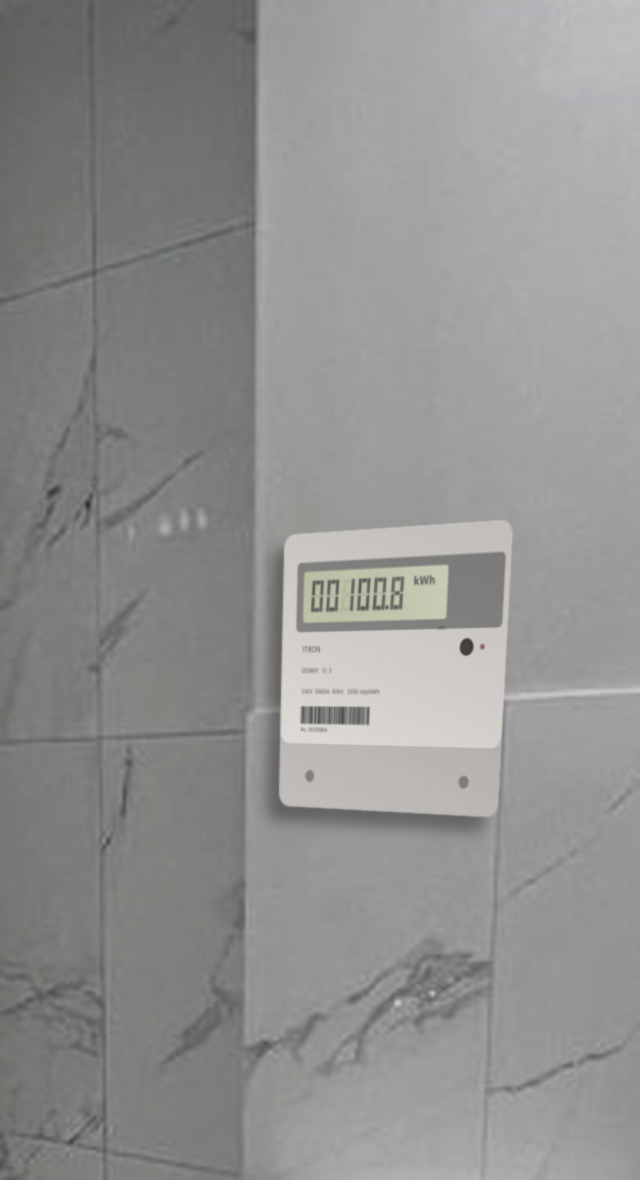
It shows 100.8 kWh
